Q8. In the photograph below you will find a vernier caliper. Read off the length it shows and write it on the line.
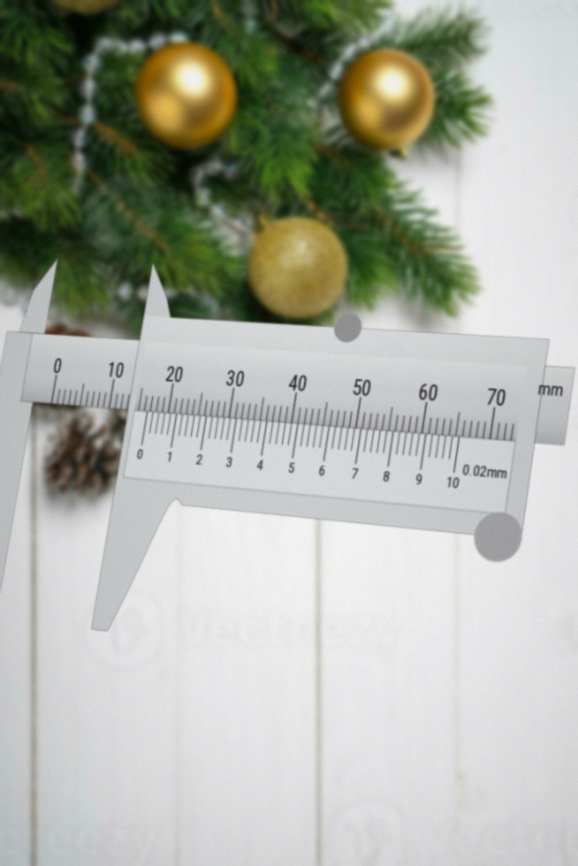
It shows 16.5 mm
